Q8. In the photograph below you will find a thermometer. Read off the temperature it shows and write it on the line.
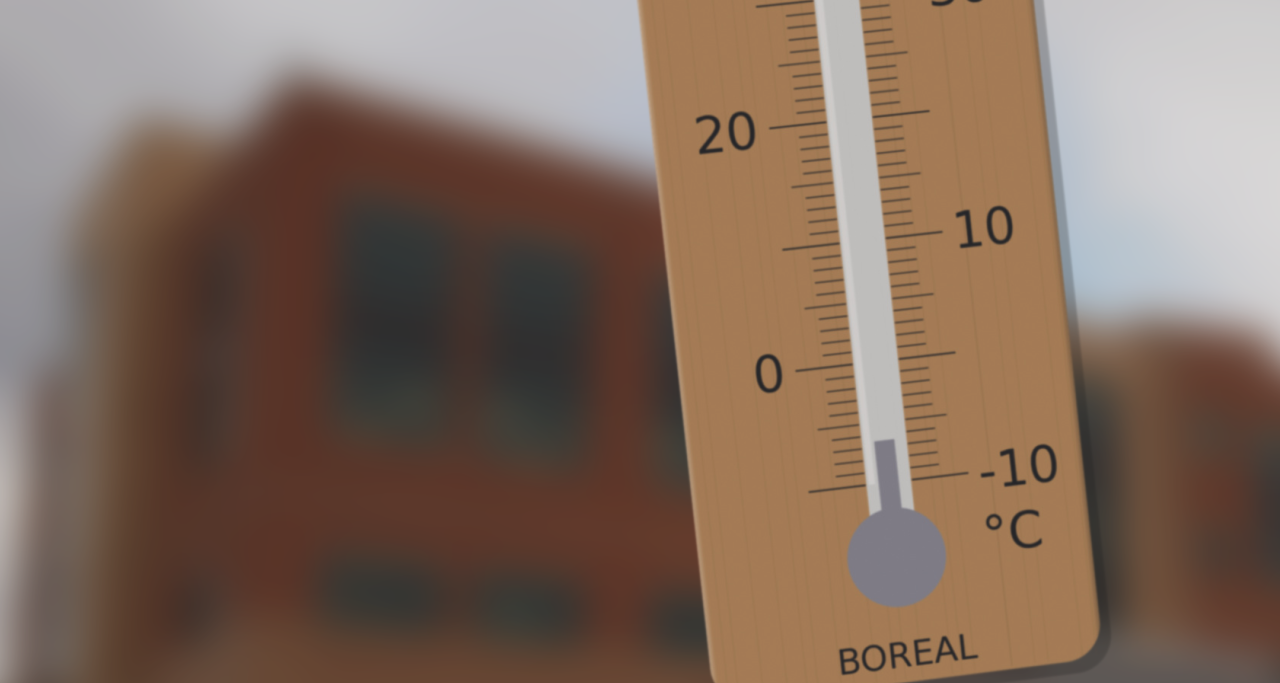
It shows -6.5 °C
